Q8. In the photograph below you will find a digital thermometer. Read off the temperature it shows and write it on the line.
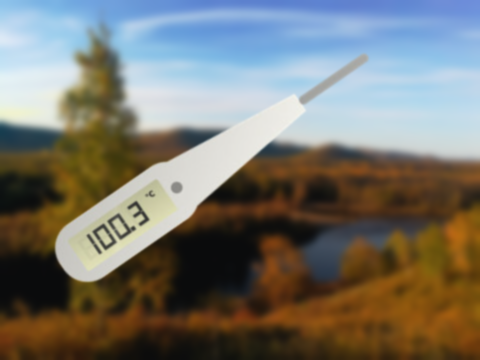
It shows 100.3 °C
